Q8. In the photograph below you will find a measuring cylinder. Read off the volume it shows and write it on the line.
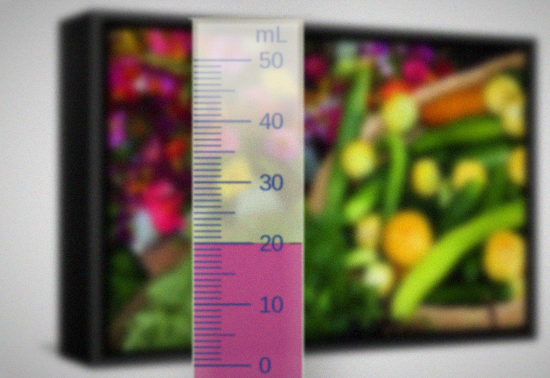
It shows 20 mL
